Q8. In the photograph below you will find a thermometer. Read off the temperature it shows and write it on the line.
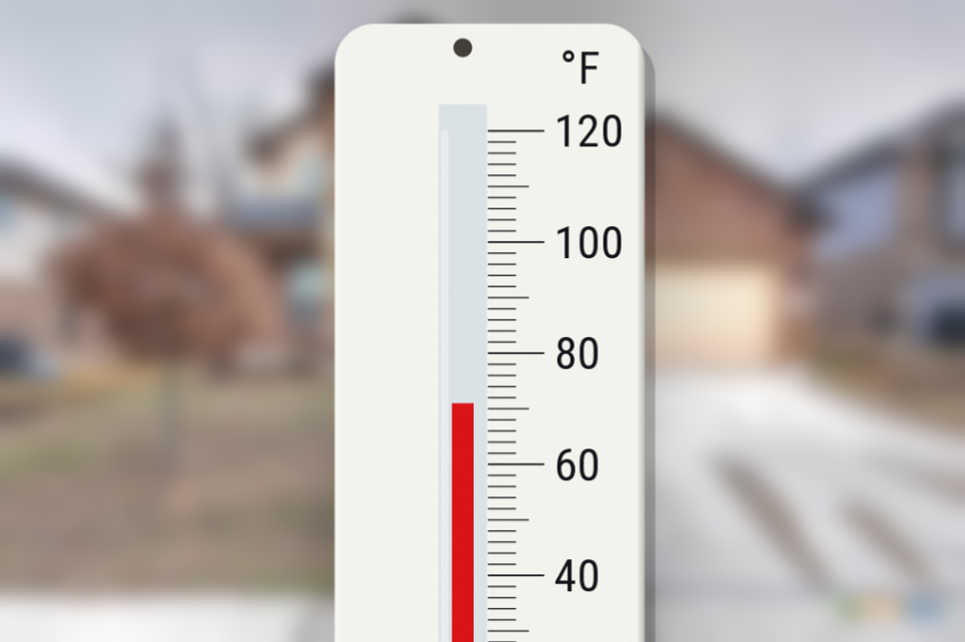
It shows 71 °F
